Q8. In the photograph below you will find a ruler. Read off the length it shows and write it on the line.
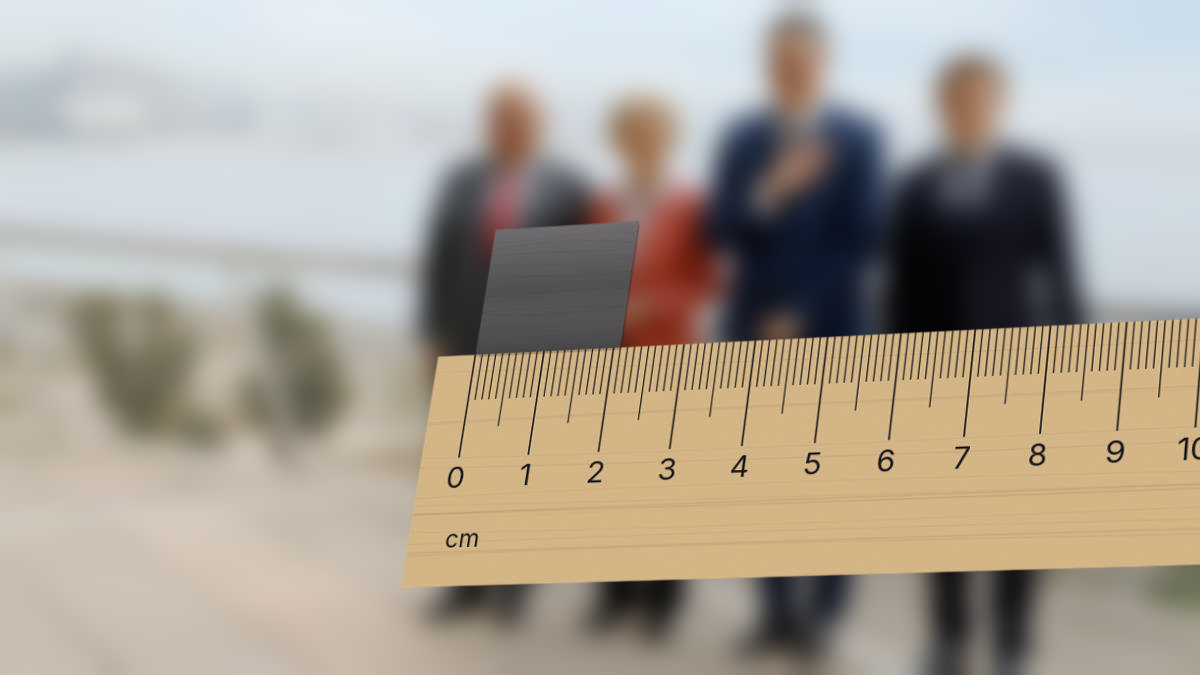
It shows 2.1 cm
